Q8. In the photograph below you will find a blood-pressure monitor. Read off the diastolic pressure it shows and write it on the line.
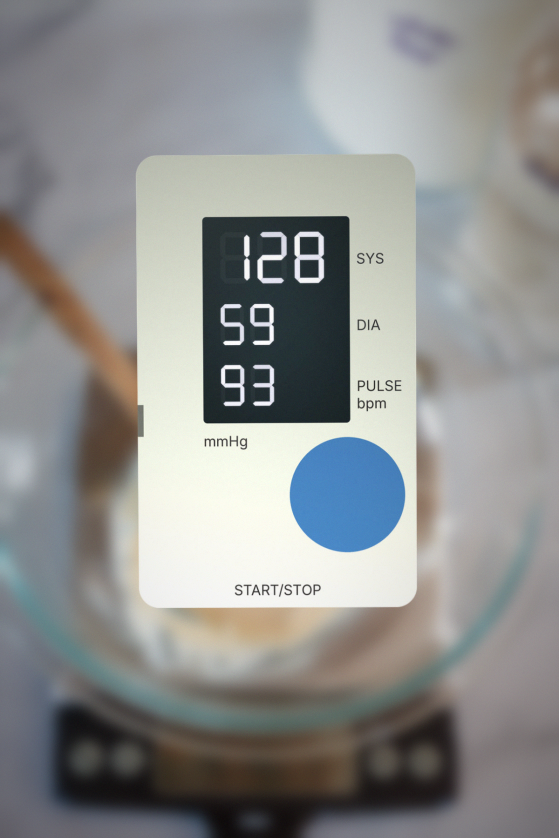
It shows 59 mmHg
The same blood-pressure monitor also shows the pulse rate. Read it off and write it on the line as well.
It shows 93 bpm
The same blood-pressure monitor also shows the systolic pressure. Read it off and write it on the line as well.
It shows 128 mmHg
